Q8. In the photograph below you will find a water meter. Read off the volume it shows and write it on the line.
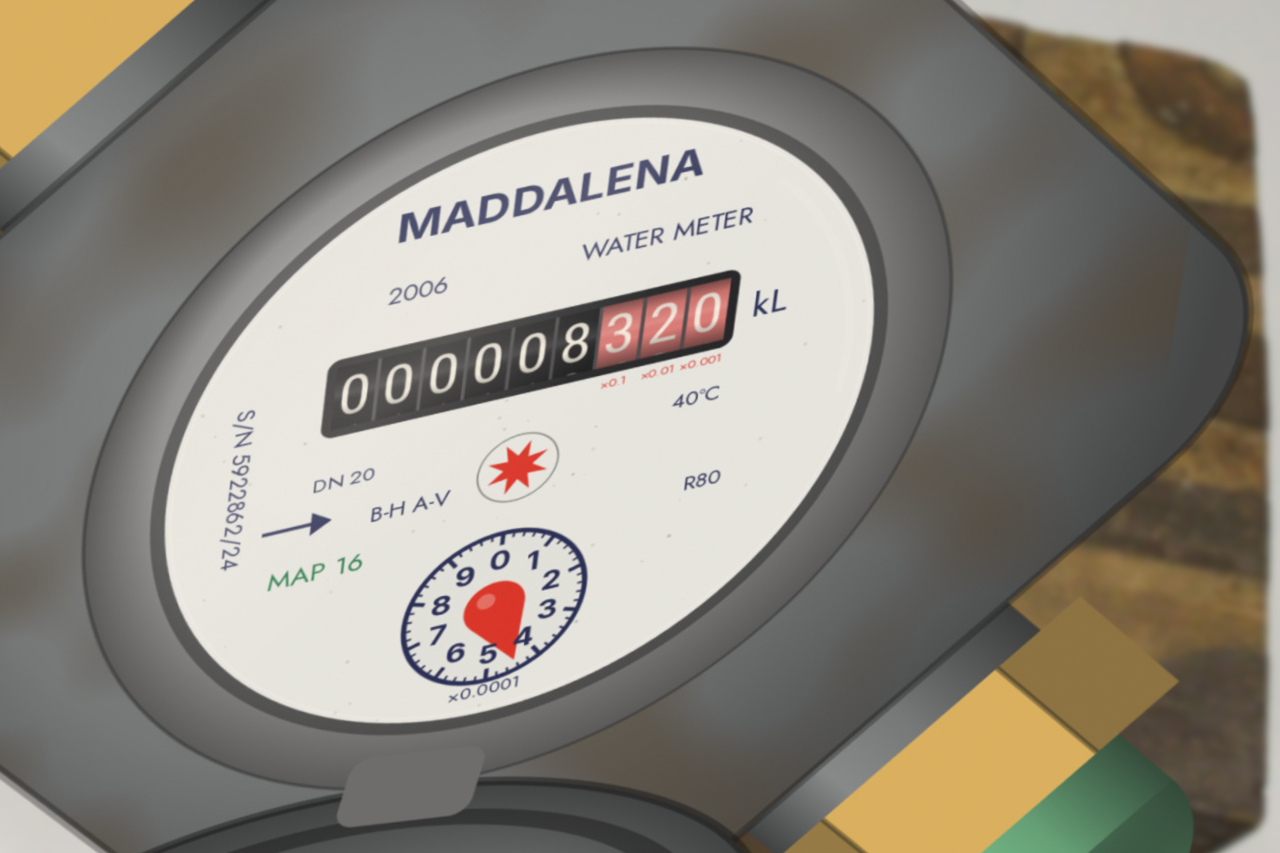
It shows 8.3204 kL
